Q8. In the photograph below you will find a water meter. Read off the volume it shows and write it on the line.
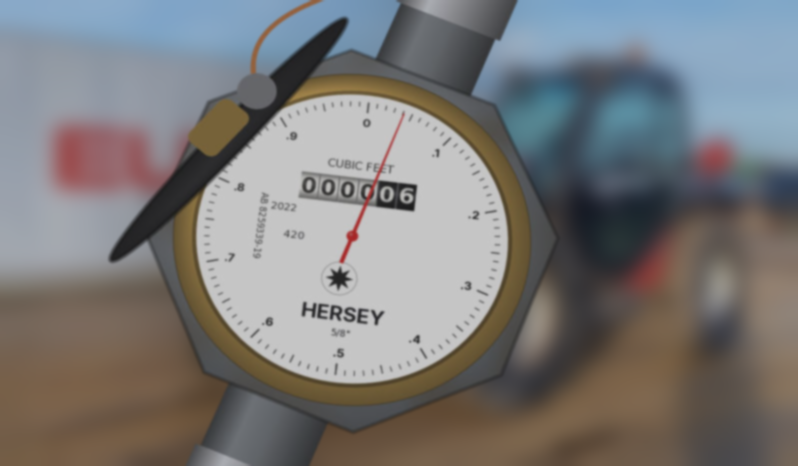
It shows 6.04 ft³
